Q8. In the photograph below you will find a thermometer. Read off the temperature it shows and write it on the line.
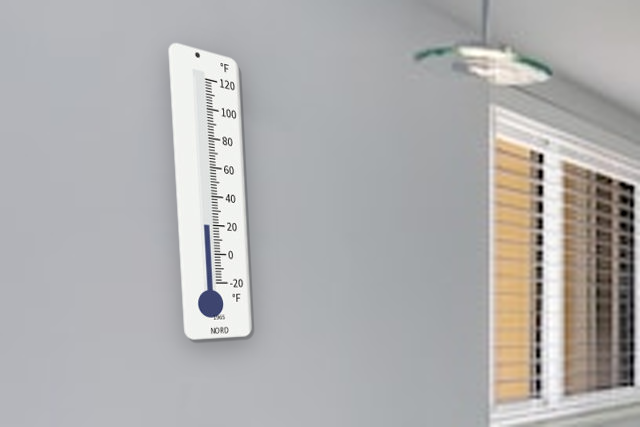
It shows 20 °F
